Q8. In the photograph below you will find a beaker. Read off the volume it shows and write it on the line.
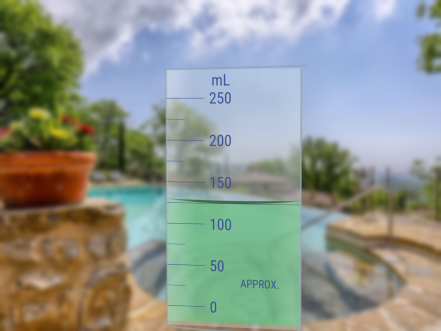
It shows 125 mL
